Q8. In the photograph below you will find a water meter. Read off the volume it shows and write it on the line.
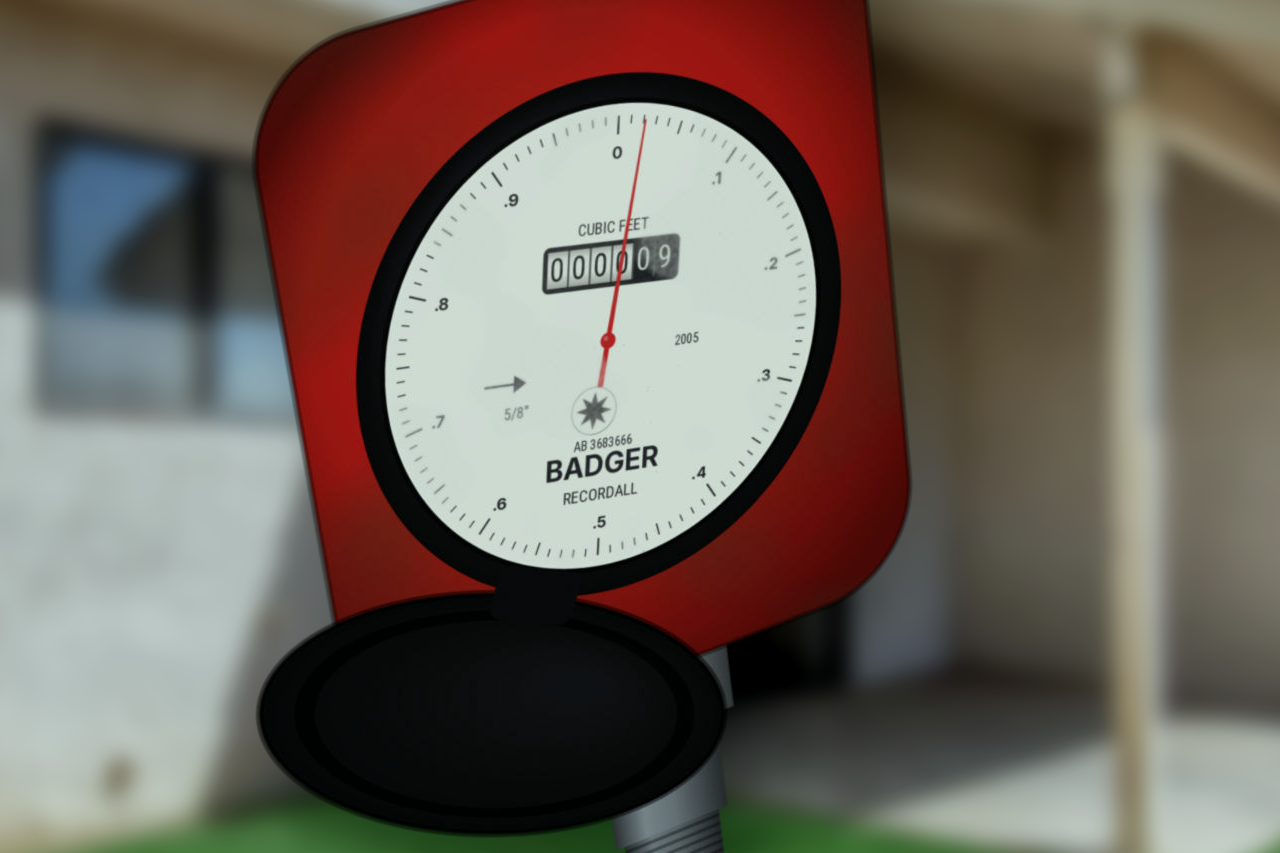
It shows 9.02 ft³
